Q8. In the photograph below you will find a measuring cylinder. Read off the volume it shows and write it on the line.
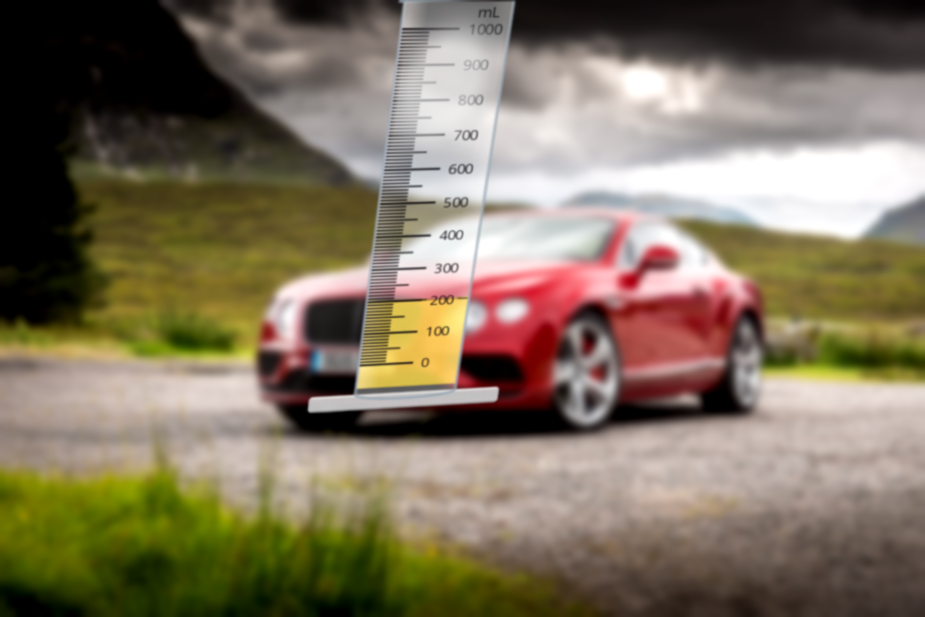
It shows 200 mL
